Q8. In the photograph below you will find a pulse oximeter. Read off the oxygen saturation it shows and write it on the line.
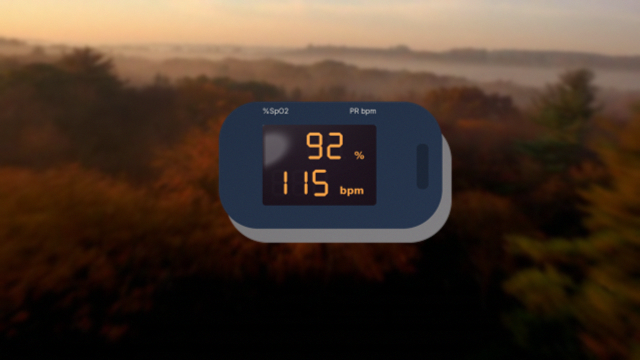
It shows 92 %
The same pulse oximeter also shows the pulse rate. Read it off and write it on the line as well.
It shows 115 bpm
